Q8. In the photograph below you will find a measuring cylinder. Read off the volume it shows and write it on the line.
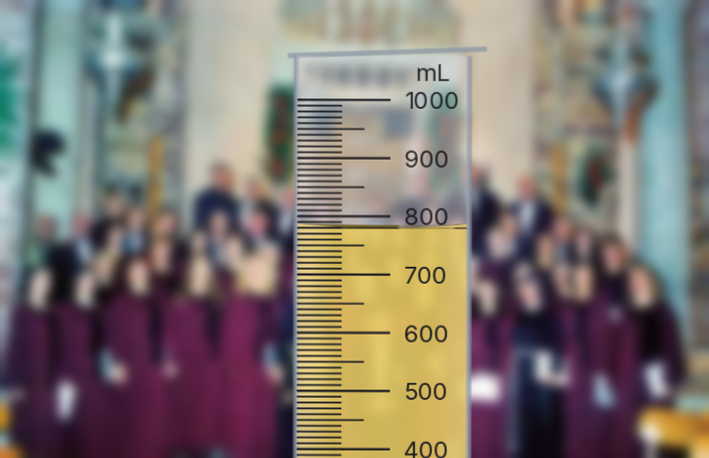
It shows 780 mL
